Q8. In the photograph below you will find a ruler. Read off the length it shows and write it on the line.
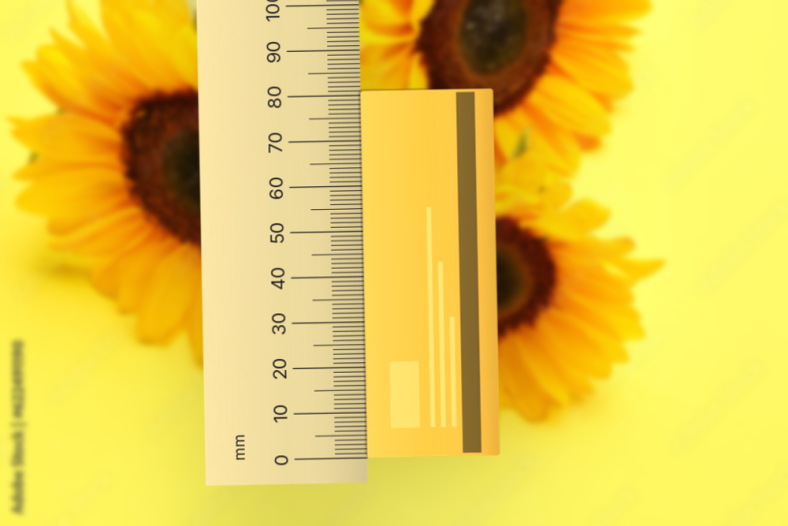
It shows 81 mm
